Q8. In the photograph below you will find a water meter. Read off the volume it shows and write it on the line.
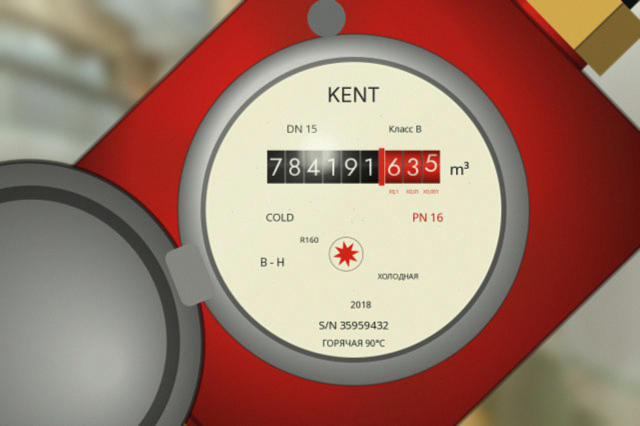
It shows 784191.635 m³
